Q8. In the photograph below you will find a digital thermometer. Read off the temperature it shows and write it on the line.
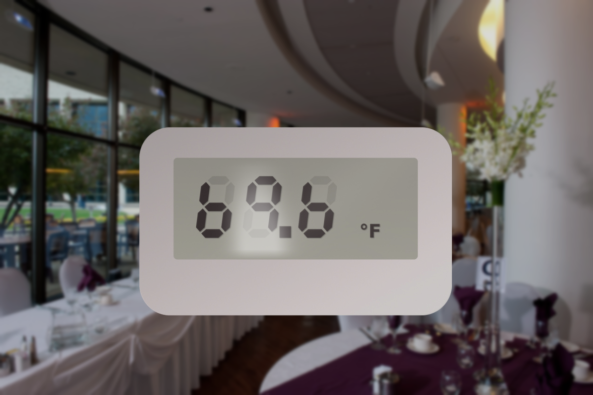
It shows 69.6 °F
